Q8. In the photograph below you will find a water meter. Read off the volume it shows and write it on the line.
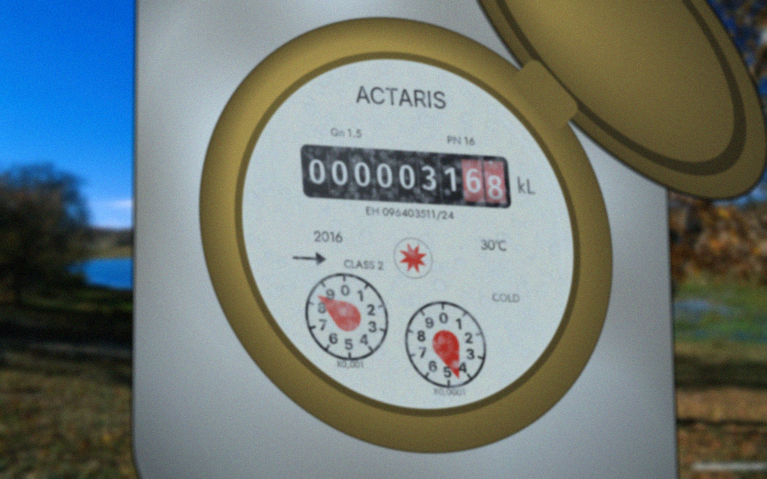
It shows 31.6784 kL
